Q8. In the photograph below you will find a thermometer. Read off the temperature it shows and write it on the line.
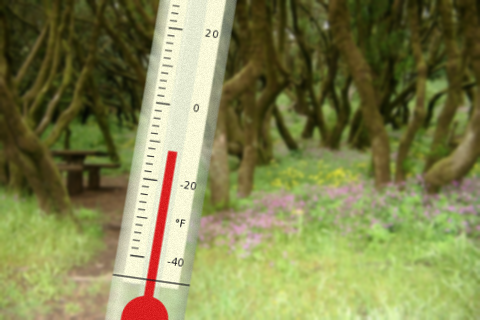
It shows -12 °F
